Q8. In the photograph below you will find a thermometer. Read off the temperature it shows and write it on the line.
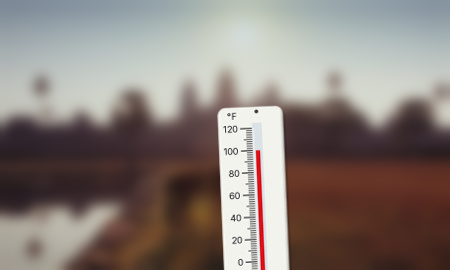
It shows 100 °F
